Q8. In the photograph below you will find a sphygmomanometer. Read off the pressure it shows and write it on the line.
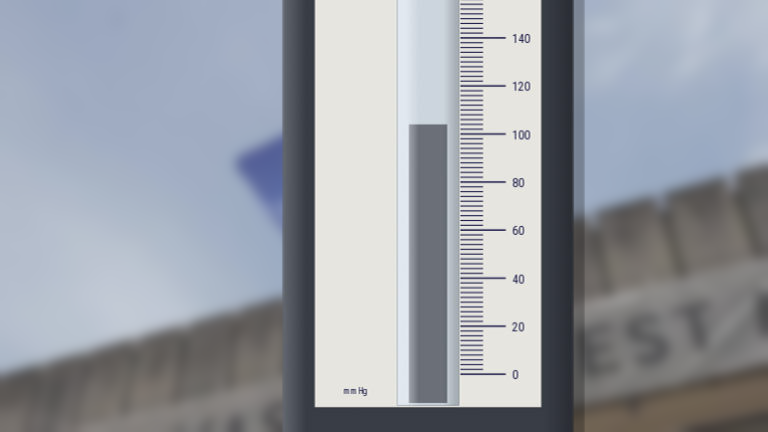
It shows 104 mmHg
